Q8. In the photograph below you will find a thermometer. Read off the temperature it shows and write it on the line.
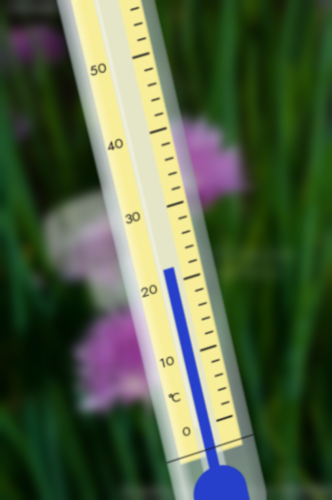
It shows 22 °C
